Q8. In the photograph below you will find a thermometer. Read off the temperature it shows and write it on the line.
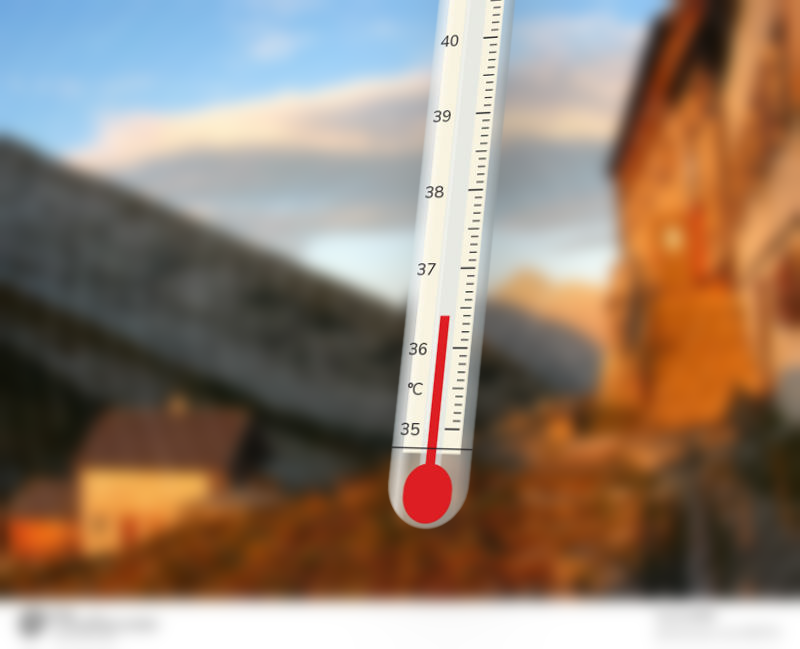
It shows 36.4 °C
